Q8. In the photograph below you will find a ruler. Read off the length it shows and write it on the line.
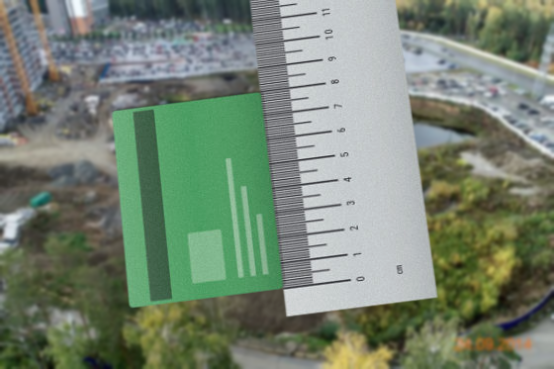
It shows 8 cm
